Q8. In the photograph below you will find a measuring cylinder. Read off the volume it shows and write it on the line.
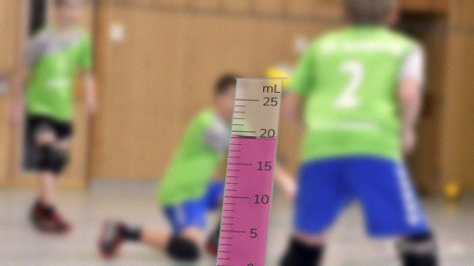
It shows 19 mL
